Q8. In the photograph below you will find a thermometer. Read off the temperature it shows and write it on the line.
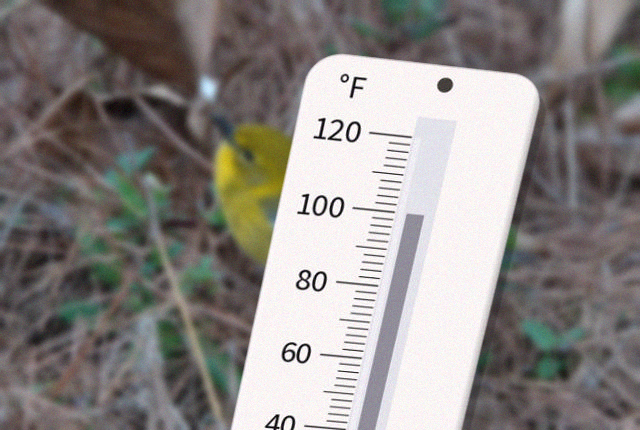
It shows 100 °F
